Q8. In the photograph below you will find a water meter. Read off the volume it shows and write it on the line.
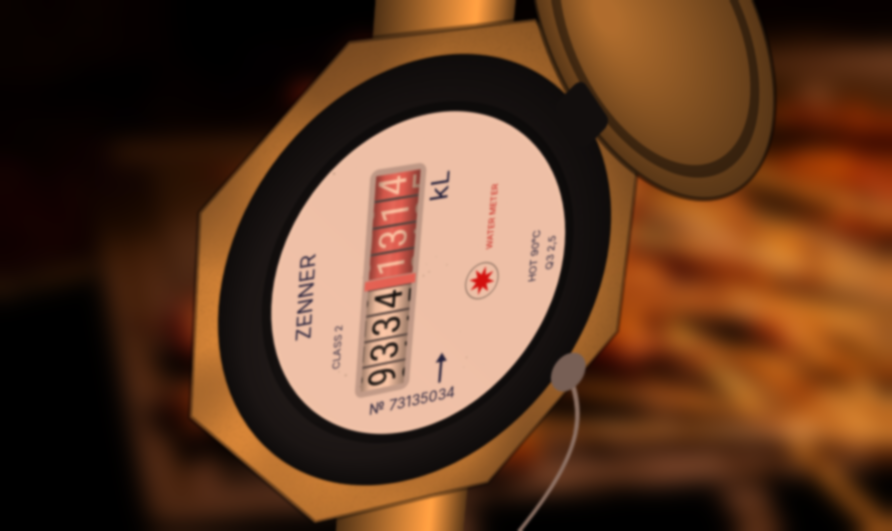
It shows 9334.1314 kL
